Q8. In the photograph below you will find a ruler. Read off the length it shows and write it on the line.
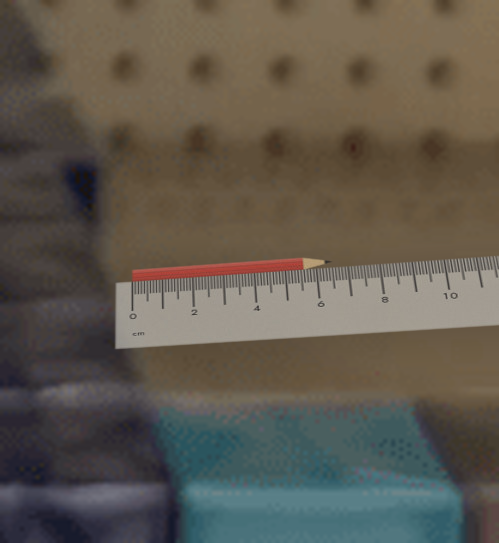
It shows 6.5 cm
